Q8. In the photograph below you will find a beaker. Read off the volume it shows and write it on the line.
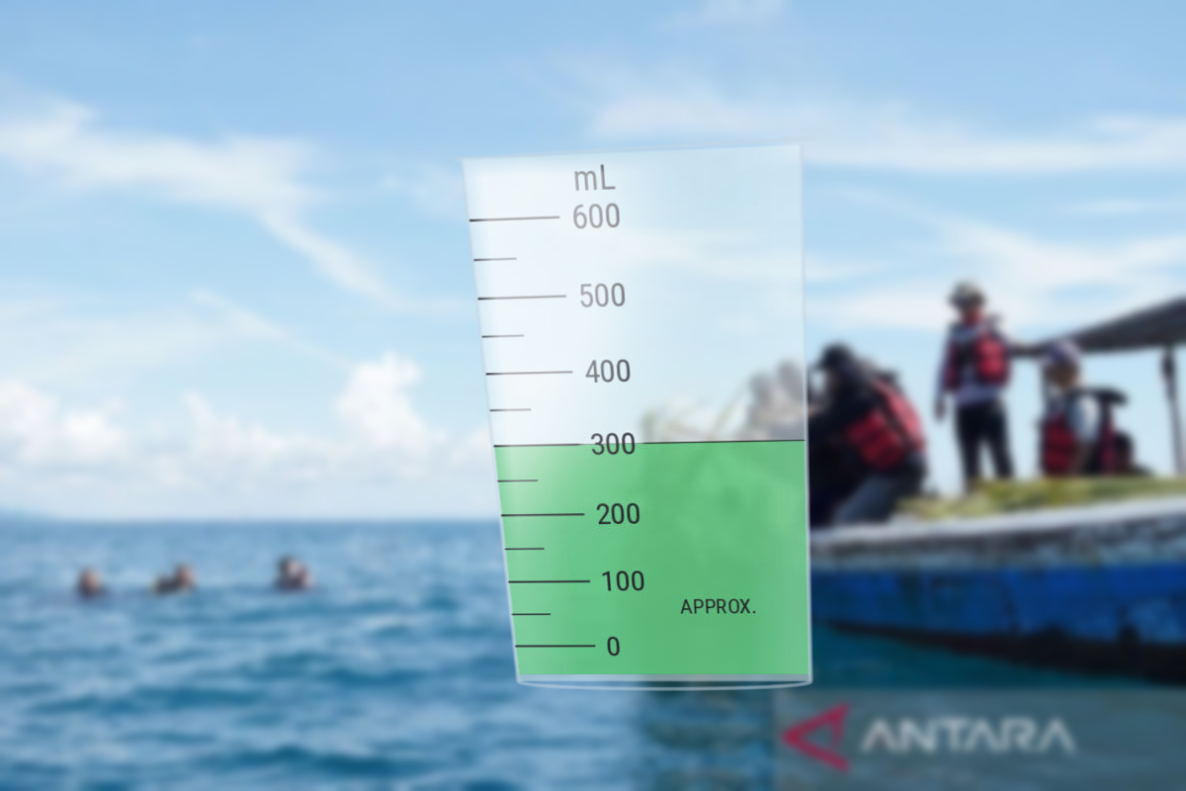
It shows 300 mL
